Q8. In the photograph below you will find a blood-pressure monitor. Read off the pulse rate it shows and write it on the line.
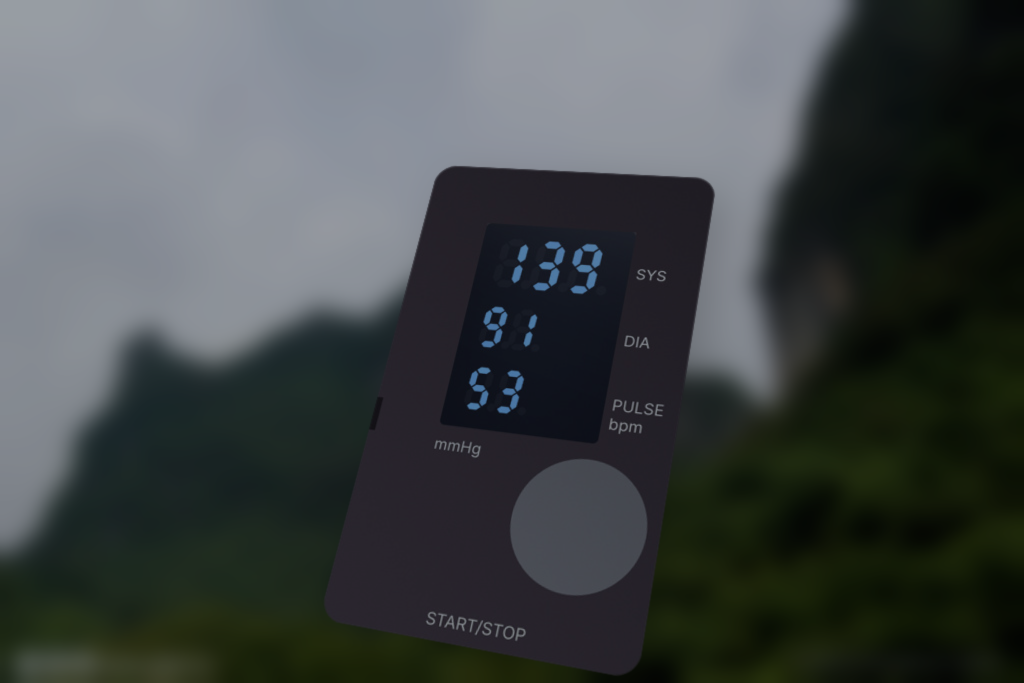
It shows 53 bpm
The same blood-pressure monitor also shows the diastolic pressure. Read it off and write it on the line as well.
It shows 91 mmHg
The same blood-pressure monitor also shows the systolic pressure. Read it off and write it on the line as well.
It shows 139 mmHg
